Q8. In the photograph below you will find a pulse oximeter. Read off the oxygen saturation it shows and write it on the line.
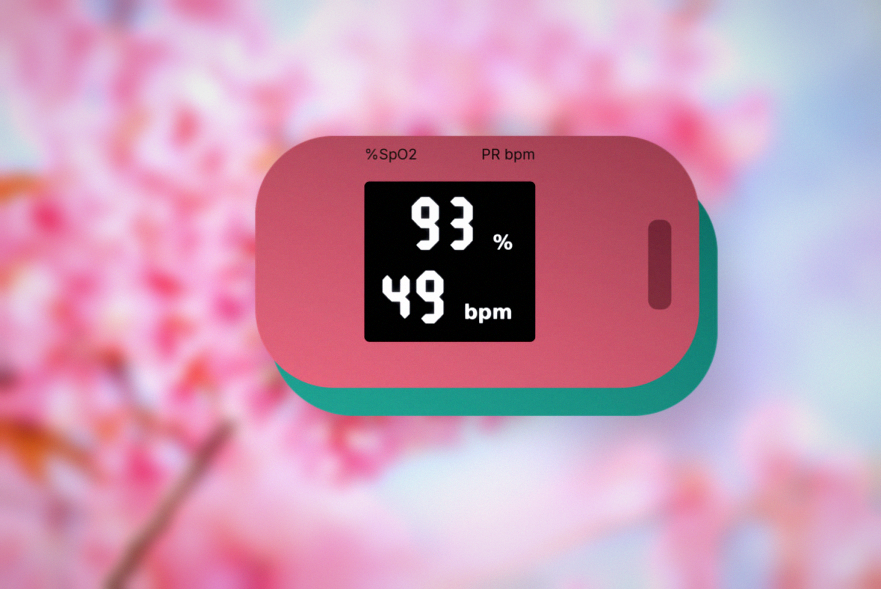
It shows 93 %
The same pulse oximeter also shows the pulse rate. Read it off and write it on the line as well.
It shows 49 bpm
